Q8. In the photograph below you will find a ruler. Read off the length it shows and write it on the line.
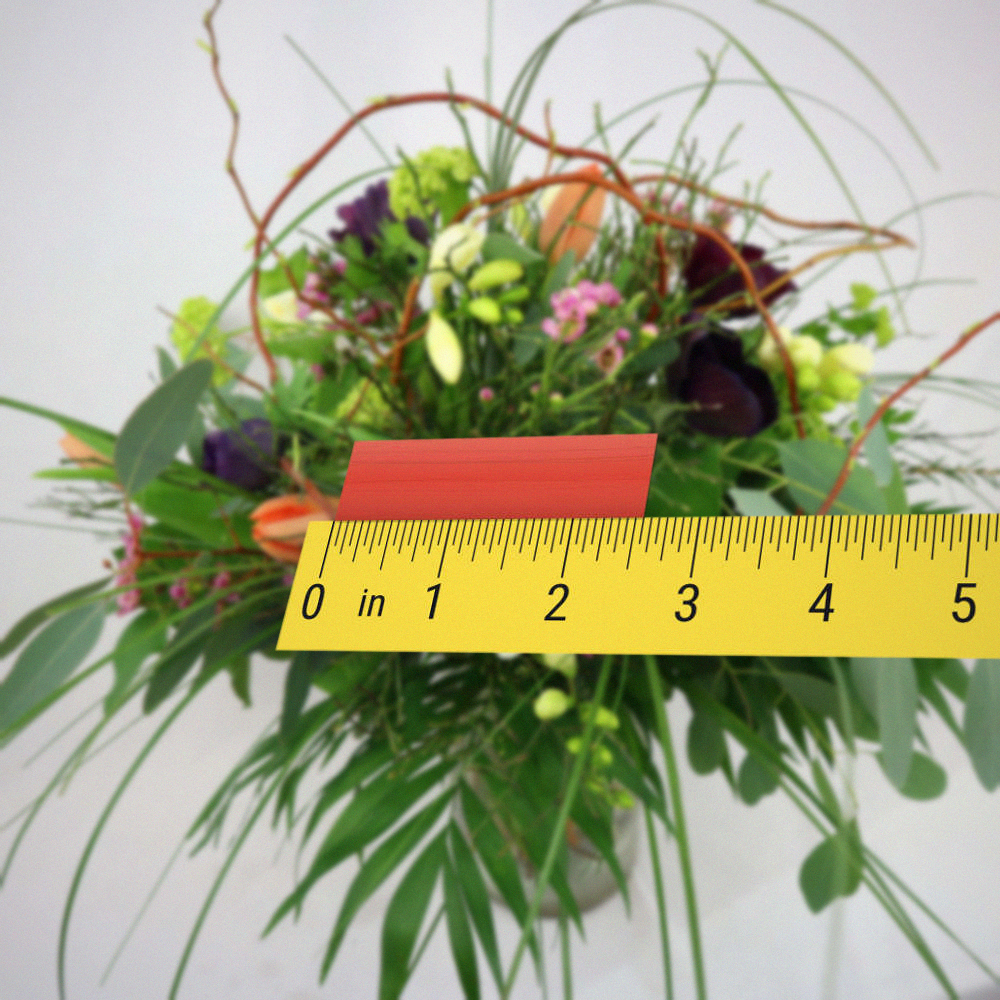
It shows 2.5625 in
